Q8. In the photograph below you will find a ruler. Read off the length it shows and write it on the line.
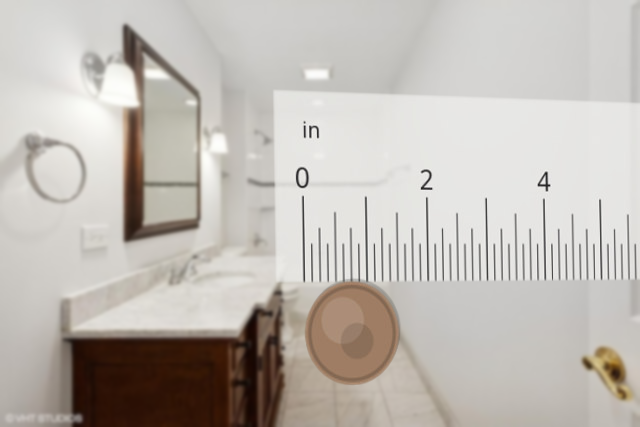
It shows 1.5 in
